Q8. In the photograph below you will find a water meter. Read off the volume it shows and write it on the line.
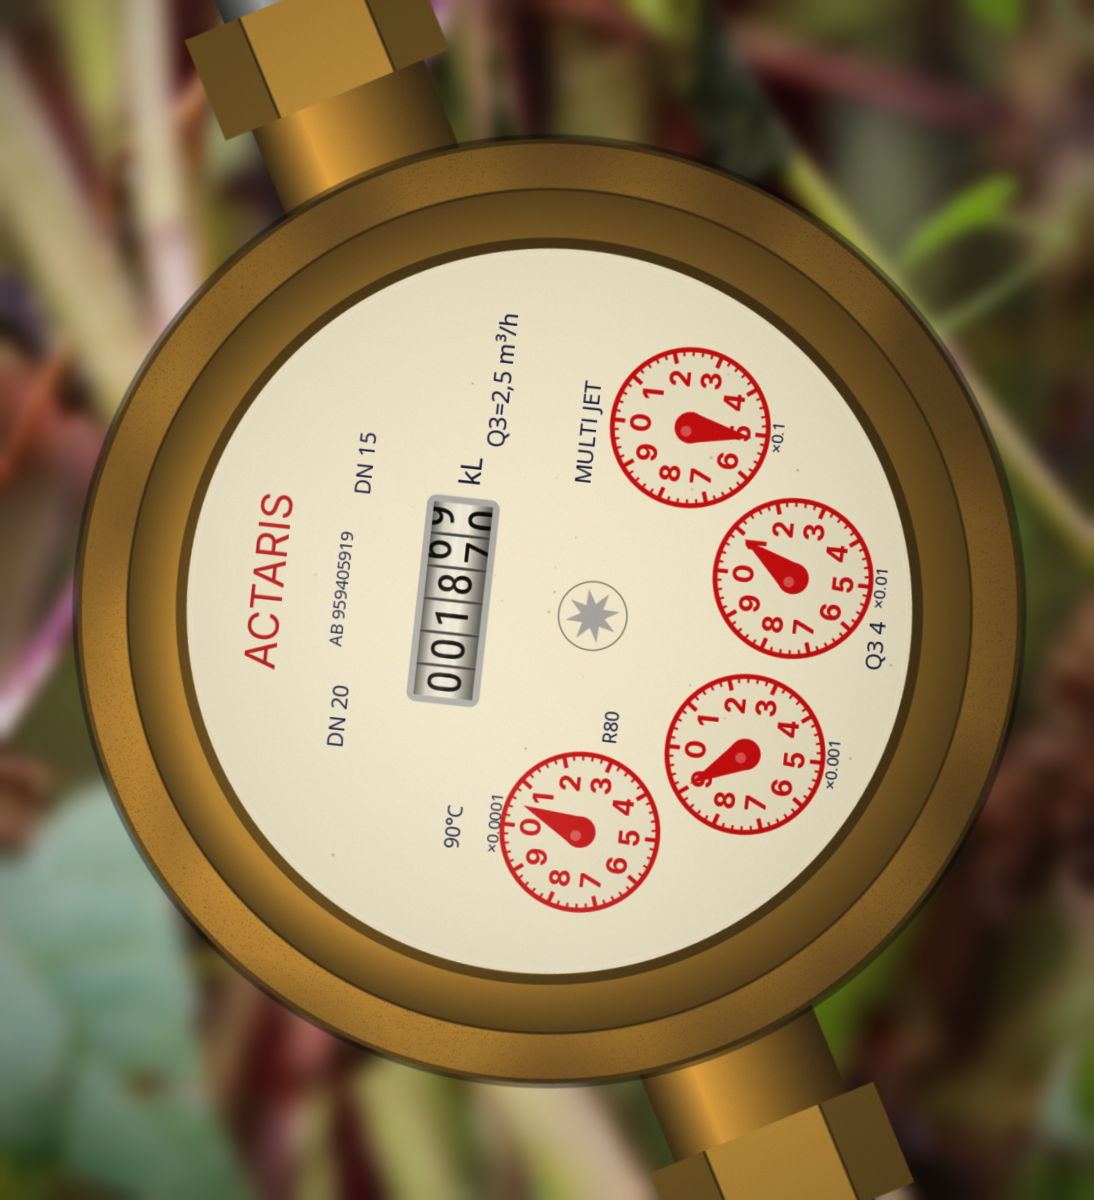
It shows 1869.5090 kL
